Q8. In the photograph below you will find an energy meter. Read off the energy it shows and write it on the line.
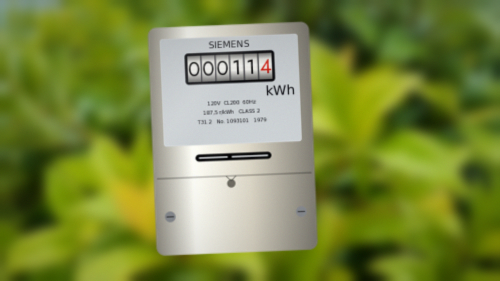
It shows 11.4 kWh
